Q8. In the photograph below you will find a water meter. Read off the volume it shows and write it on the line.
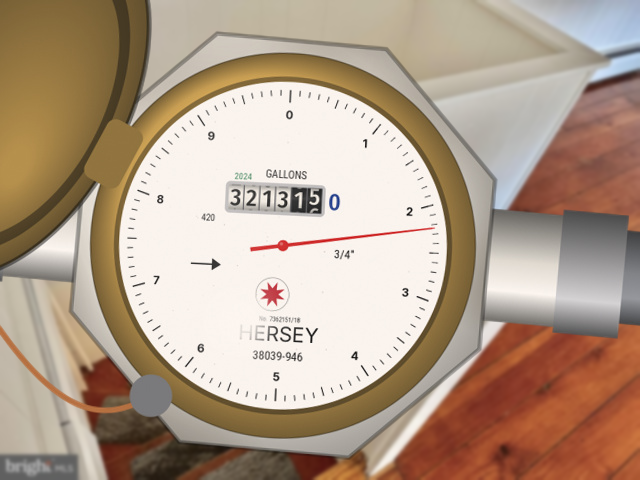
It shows 3213152.2 gal
